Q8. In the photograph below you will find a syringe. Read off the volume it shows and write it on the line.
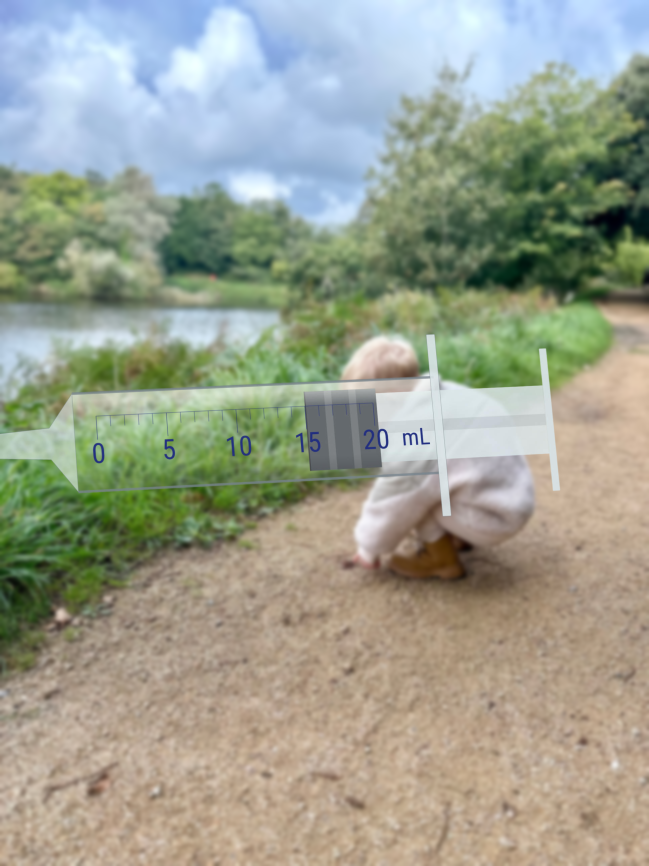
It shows 15 mL
